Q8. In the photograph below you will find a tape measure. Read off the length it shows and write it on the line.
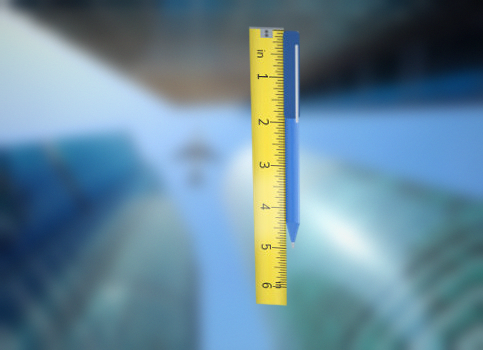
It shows 5 in
